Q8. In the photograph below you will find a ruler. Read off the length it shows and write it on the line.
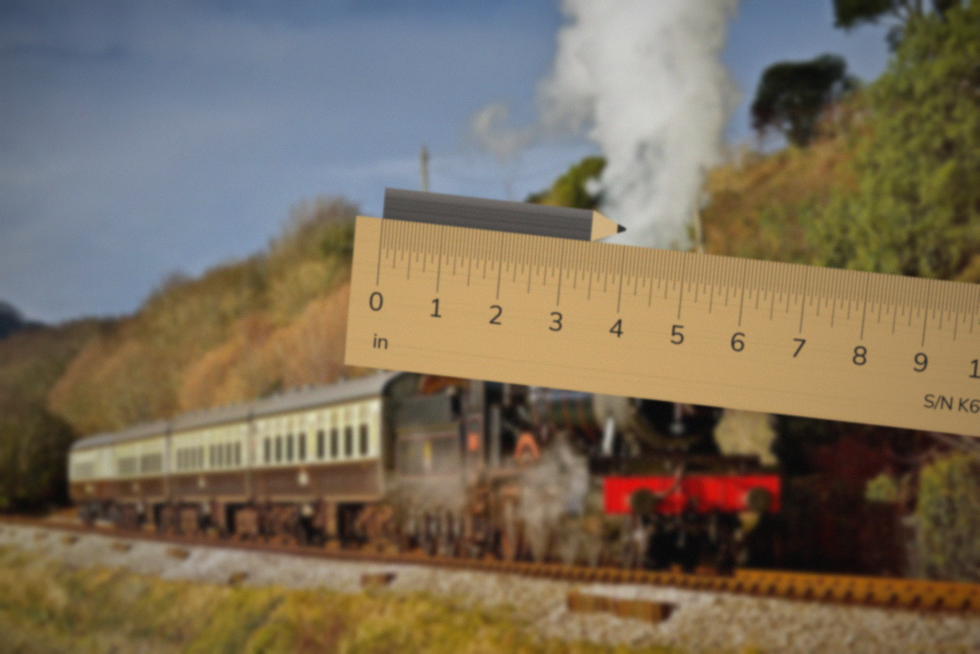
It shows 4 in
